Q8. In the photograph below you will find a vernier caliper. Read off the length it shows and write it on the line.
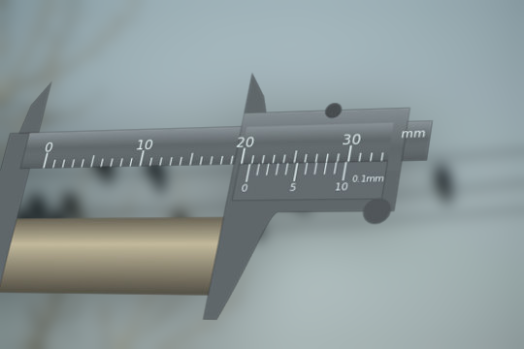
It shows 20.8 mm
